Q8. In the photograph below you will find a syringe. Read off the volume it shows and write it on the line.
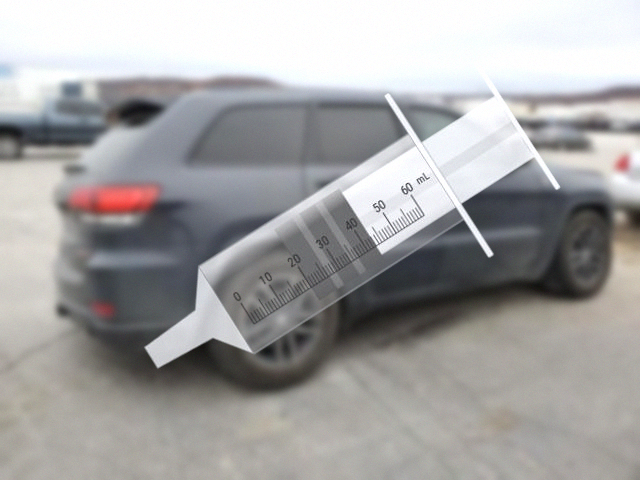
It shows 20 mL
